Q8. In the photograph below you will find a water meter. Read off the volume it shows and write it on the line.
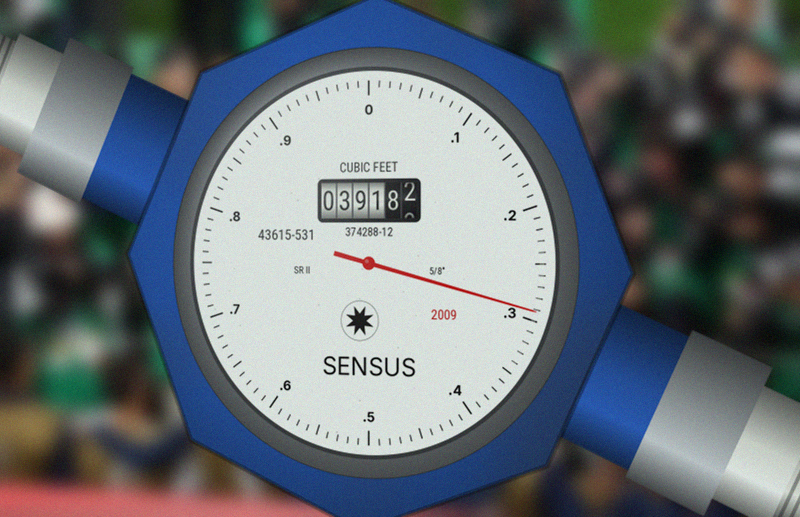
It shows 39182.29 ft³
